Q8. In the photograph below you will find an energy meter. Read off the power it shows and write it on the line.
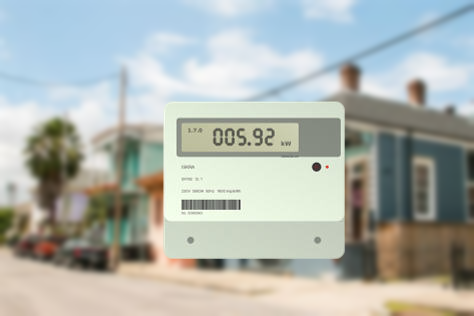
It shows 5.92 kW
